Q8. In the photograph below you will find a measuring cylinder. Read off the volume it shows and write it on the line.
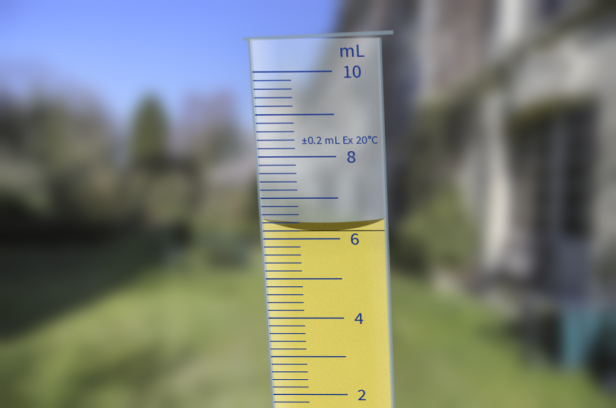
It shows 6.2 mL
